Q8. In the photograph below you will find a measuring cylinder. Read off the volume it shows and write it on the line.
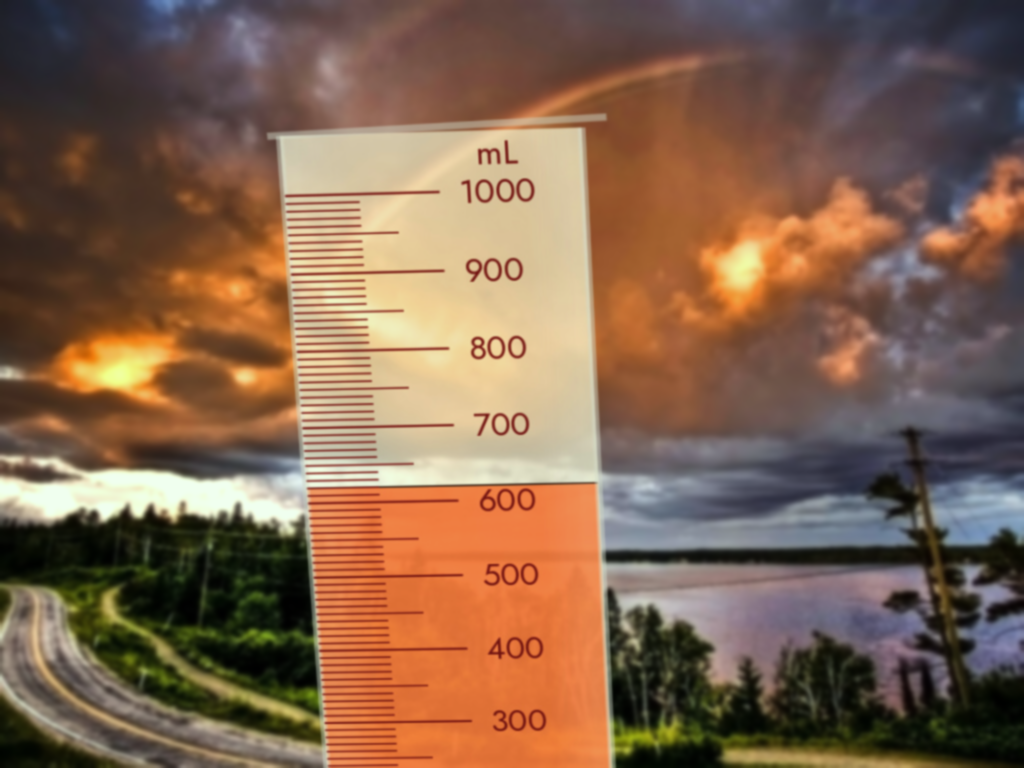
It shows 620 mL
